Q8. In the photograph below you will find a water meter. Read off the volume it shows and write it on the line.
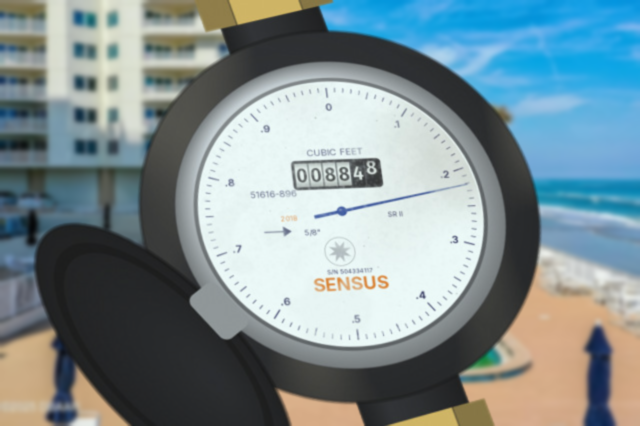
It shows 8848.22 ft³
